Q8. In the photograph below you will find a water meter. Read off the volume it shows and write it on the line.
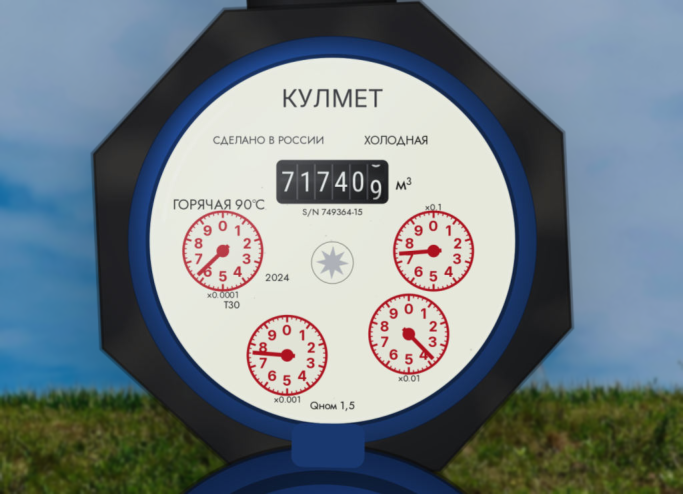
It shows 717408.7376 m³
